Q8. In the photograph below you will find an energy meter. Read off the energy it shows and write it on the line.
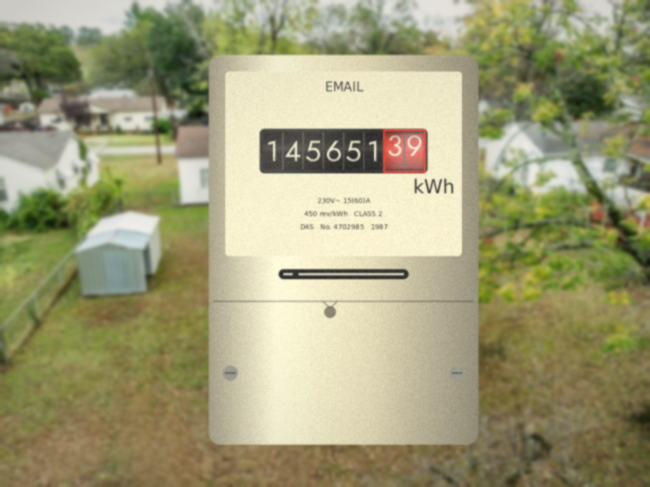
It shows 145651.39 kWh
